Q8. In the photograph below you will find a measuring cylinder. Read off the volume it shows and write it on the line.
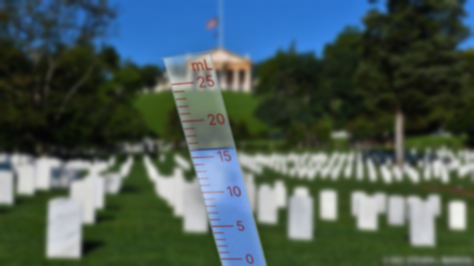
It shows 16 mL
